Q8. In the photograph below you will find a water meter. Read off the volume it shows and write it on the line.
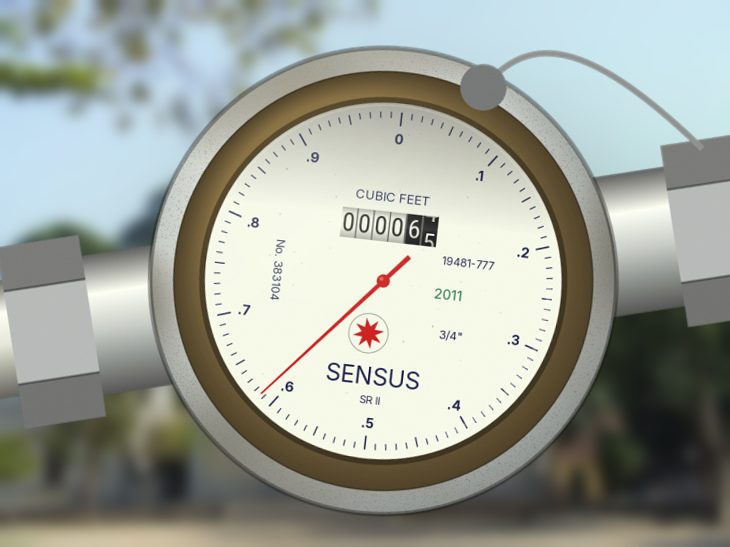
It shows 64.61 ft³
